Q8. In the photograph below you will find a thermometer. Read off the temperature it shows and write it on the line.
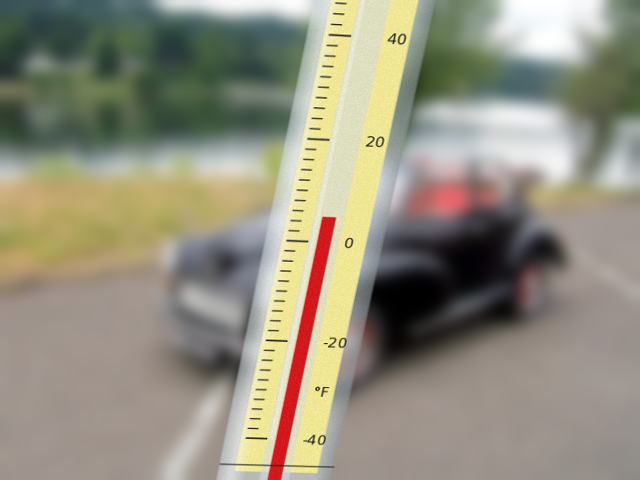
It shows 5 °F
